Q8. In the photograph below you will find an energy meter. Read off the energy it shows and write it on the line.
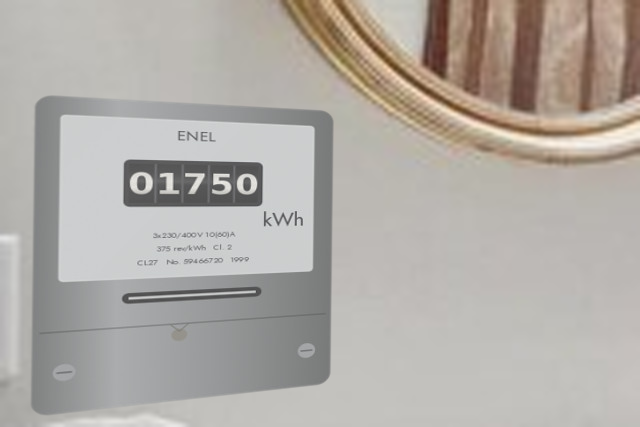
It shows 1750 kWh
